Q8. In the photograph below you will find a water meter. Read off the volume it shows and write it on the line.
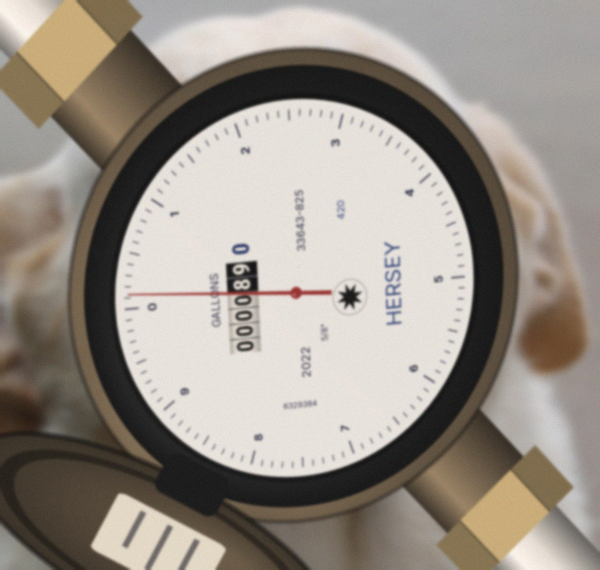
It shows 890.1 gal
